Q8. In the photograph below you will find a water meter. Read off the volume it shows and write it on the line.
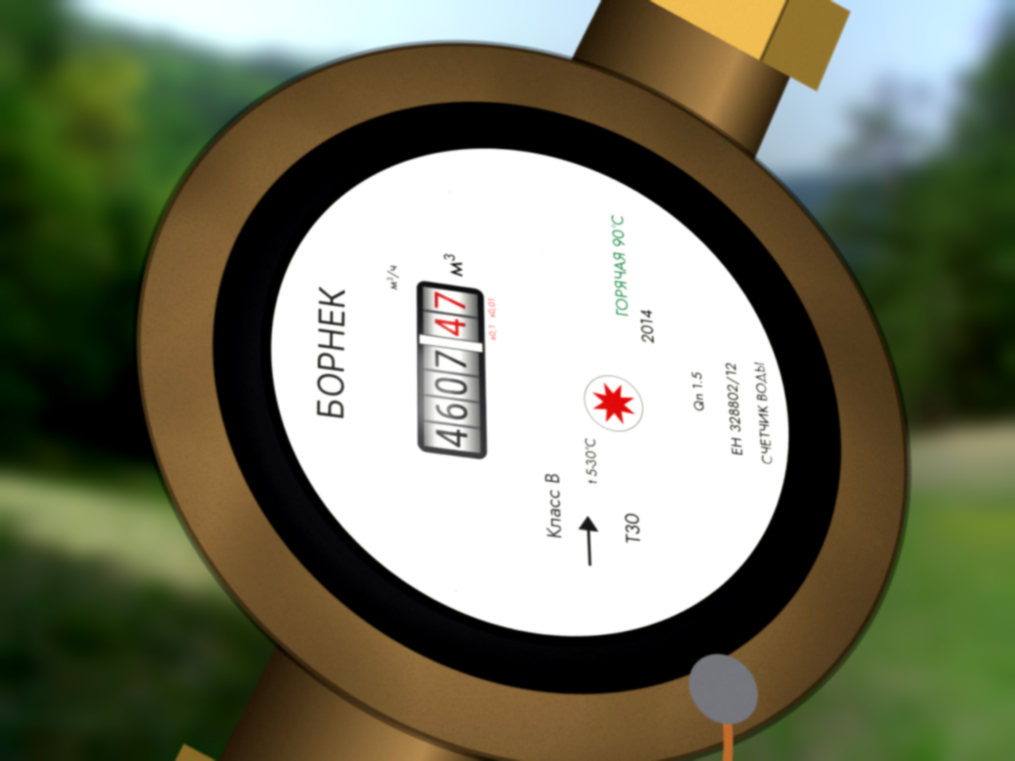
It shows 4607.47 m³
